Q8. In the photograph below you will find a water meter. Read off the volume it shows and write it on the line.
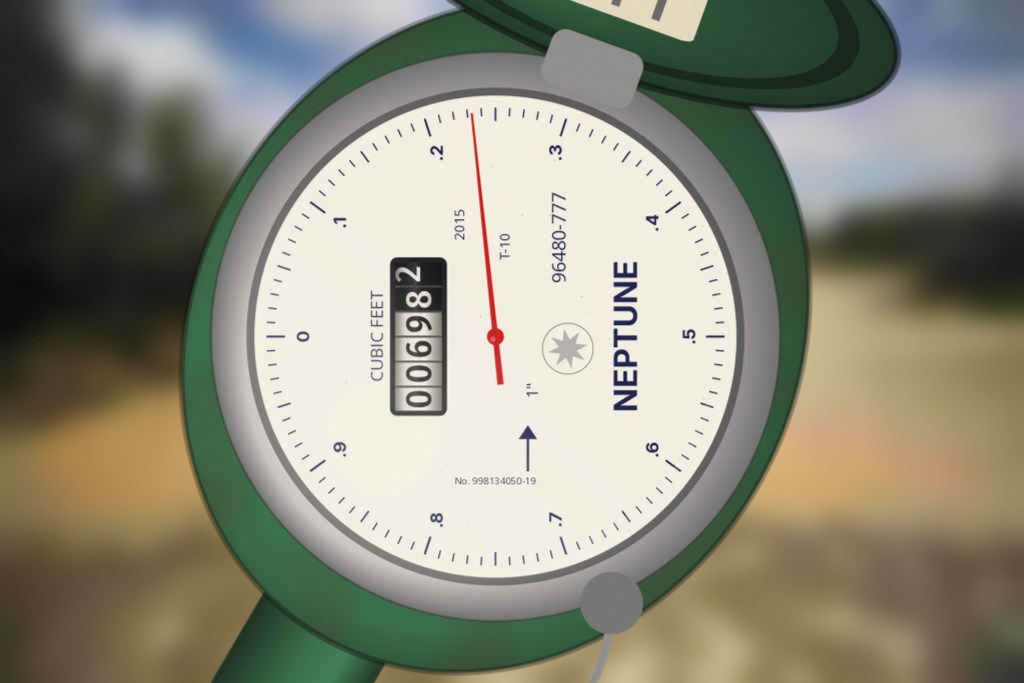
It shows 6982.23 ft³
